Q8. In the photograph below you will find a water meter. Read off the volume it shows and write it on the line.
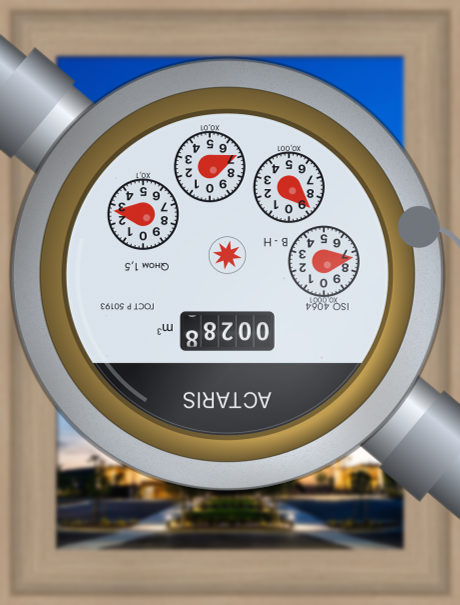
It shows 288.2687 m³
